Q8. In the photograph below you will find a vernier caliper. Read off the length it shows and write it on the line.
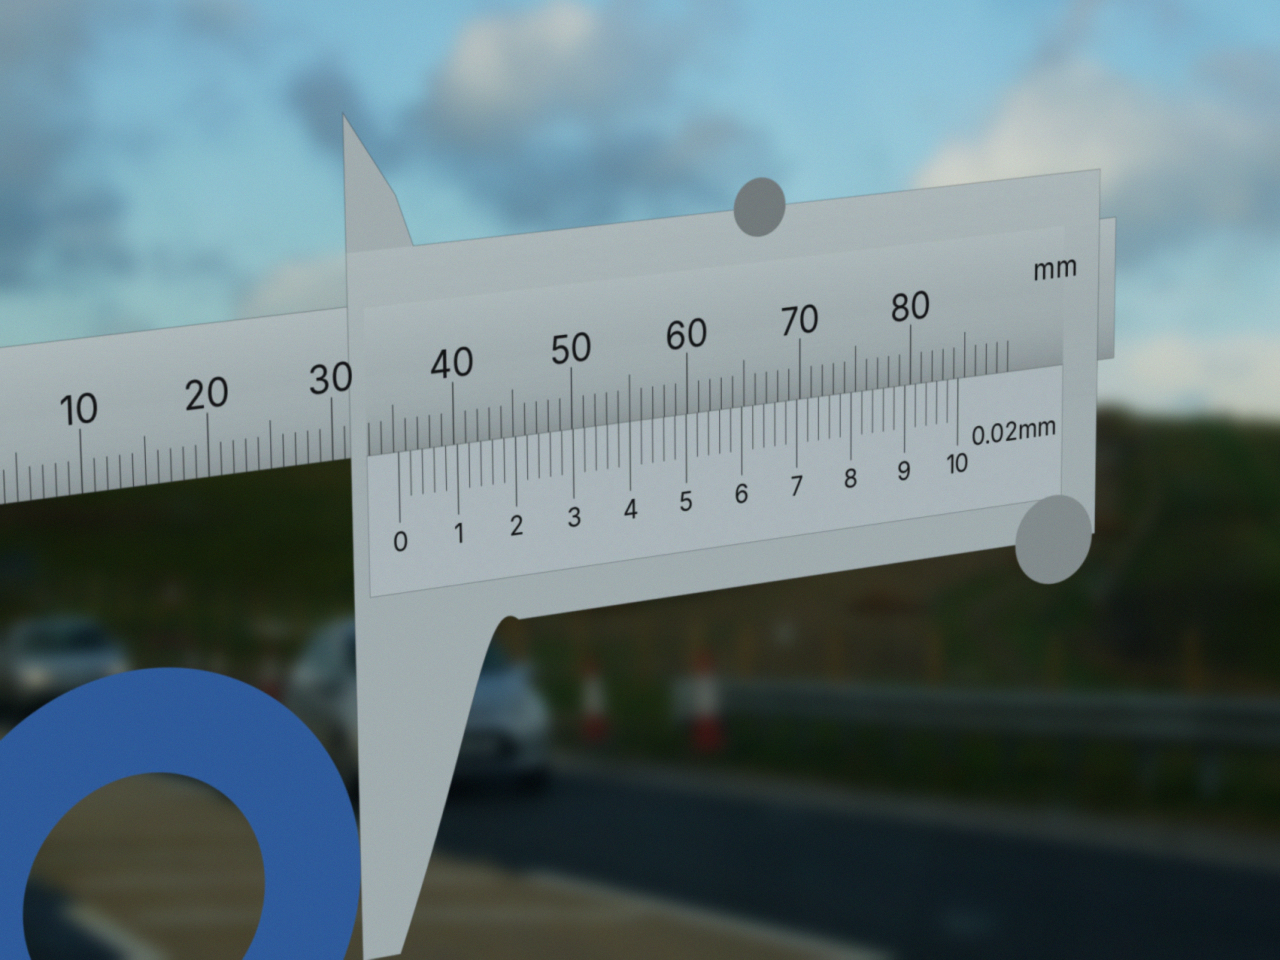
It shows 35.4 mm
